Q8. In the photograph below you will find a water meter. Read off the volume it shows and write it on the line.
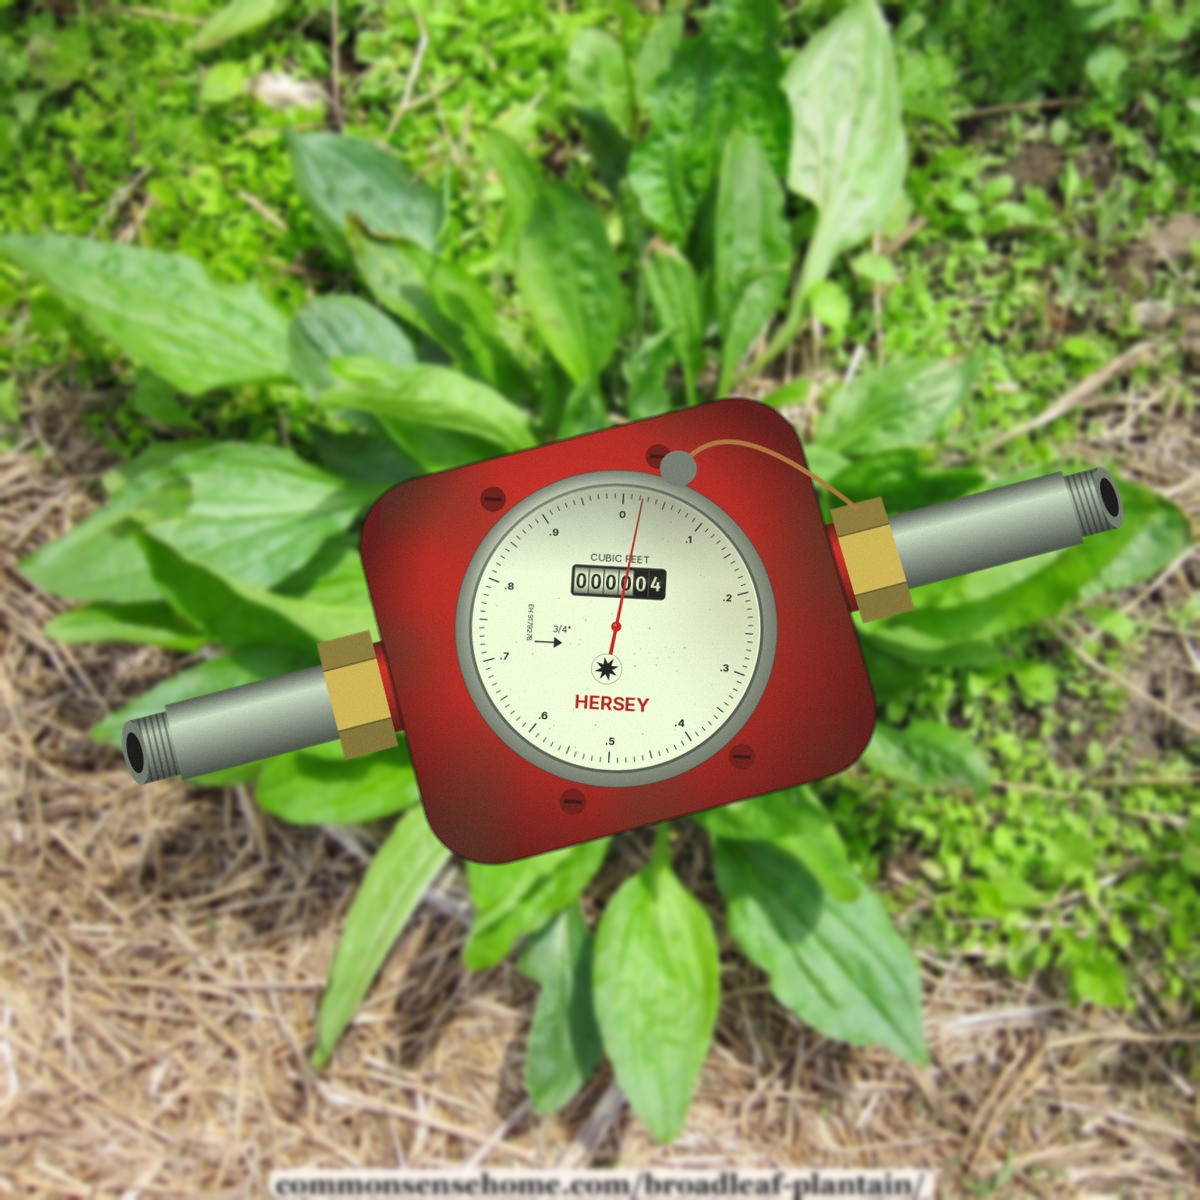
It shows 4.02 ft³
